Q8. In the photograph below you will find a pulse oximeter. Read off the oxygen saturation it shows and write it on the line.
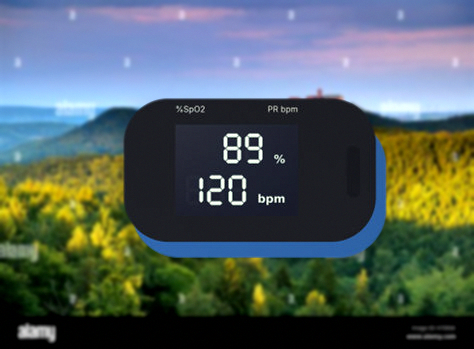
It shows 89 %
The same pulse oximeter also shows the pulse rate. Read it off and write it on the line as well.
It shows 120 bpm
